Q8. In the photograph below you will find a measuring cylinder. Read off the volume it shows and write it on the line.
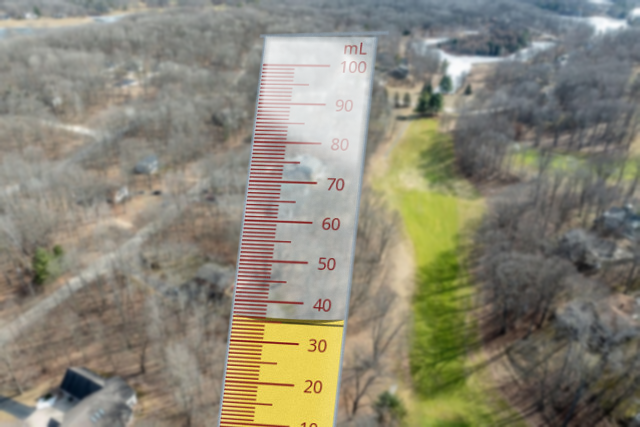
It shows 35 mL
